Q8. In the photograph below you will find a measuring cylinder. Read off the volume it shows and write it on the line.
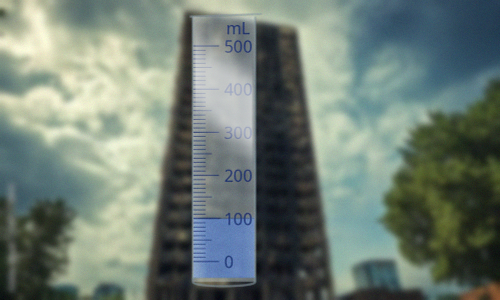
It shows 100 mL
